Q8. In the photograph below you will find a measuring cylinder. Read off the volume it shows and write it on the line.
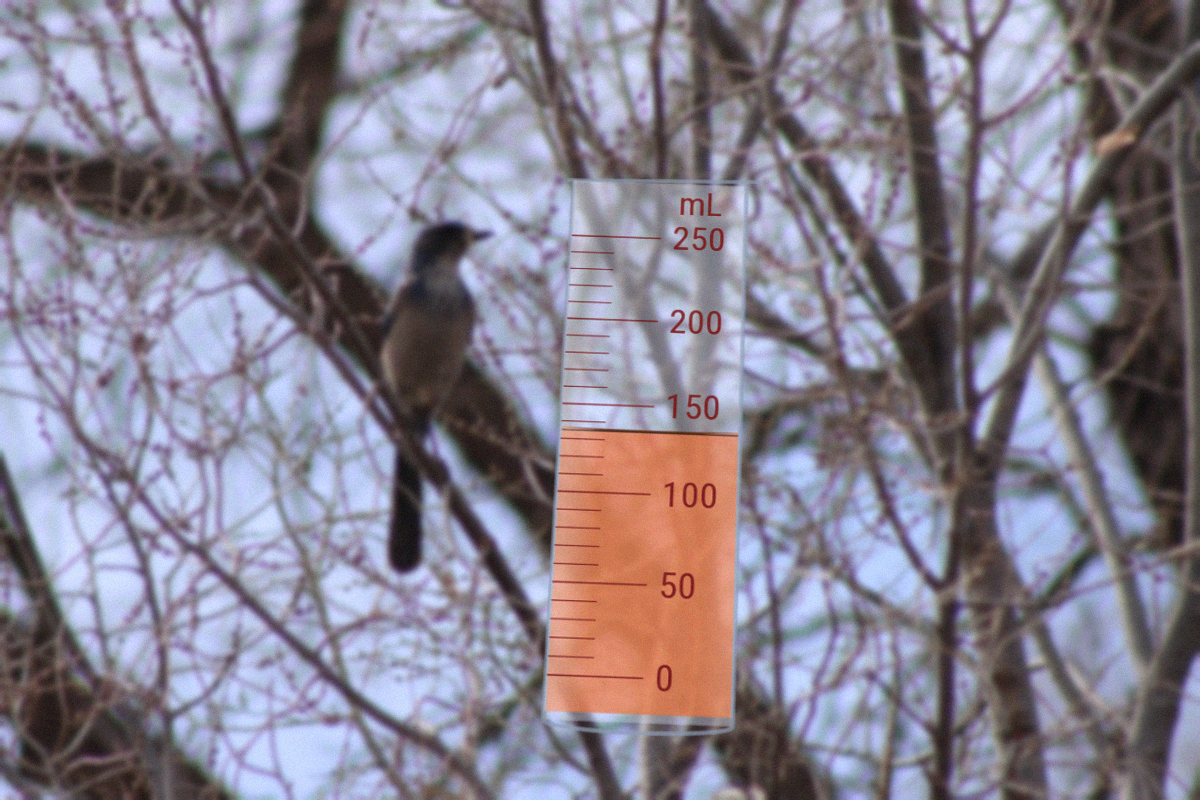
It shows 135 mL
